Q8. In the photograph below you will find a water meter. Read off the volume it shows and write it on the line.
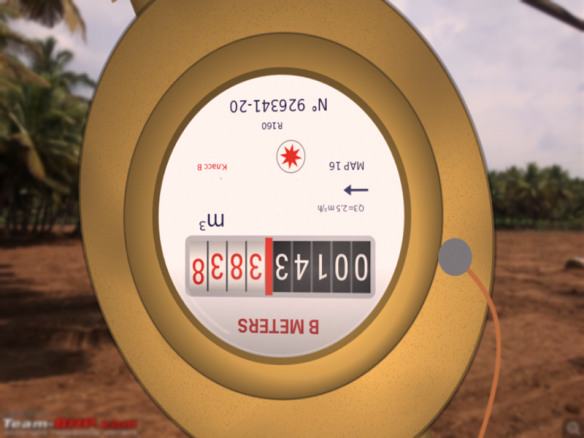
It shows 143.3838 m³
